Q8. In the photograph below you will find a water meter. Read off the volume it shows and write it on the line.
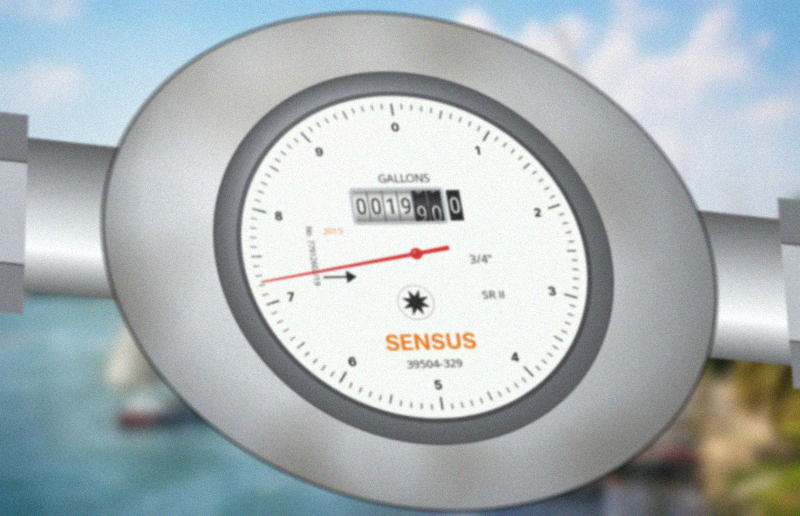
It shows 19897.2 gal
